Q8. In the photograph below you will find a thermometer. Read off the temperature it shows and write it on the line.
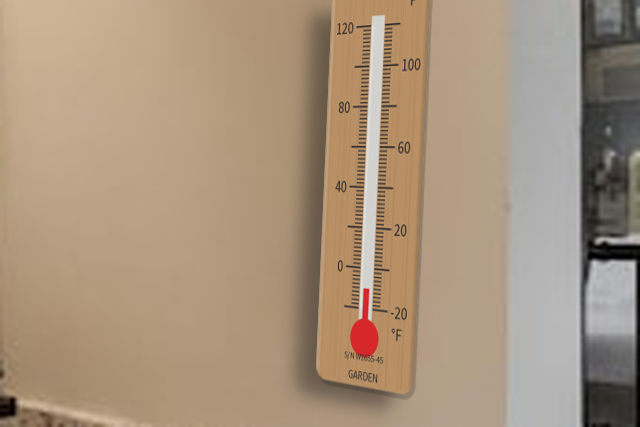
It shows -10 °F
